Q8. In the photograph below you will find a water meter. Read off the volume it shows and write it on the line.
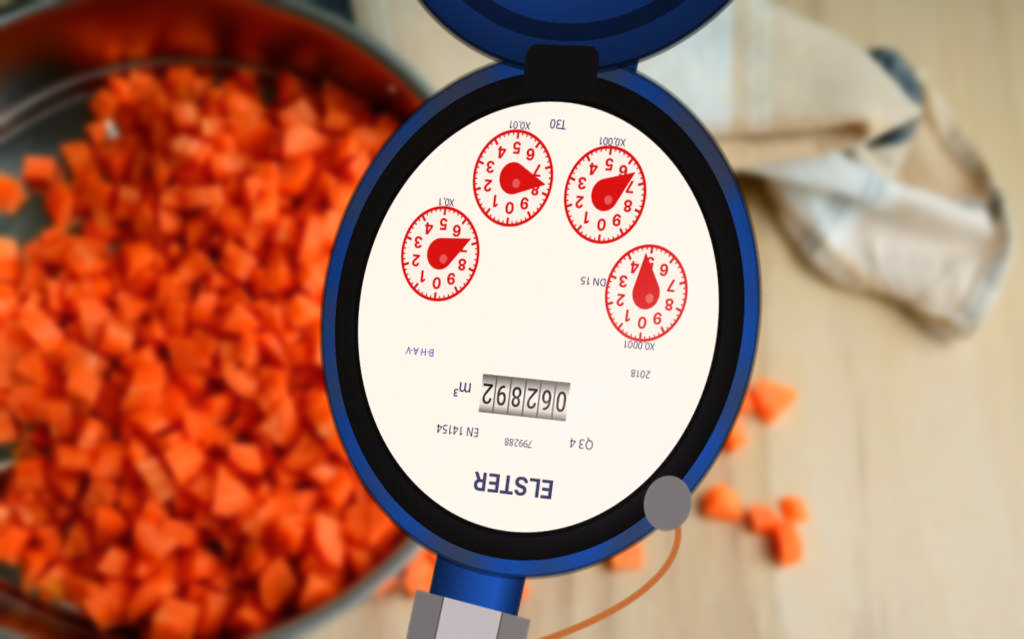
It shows 62892.6764 m³
